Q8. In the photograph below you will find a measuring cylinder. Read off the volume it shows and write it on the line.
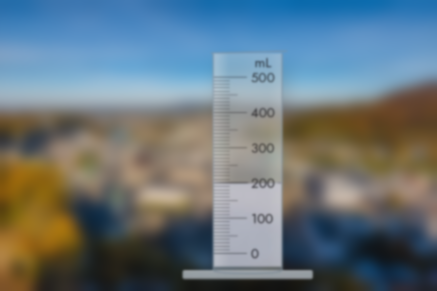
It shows 200 mL
